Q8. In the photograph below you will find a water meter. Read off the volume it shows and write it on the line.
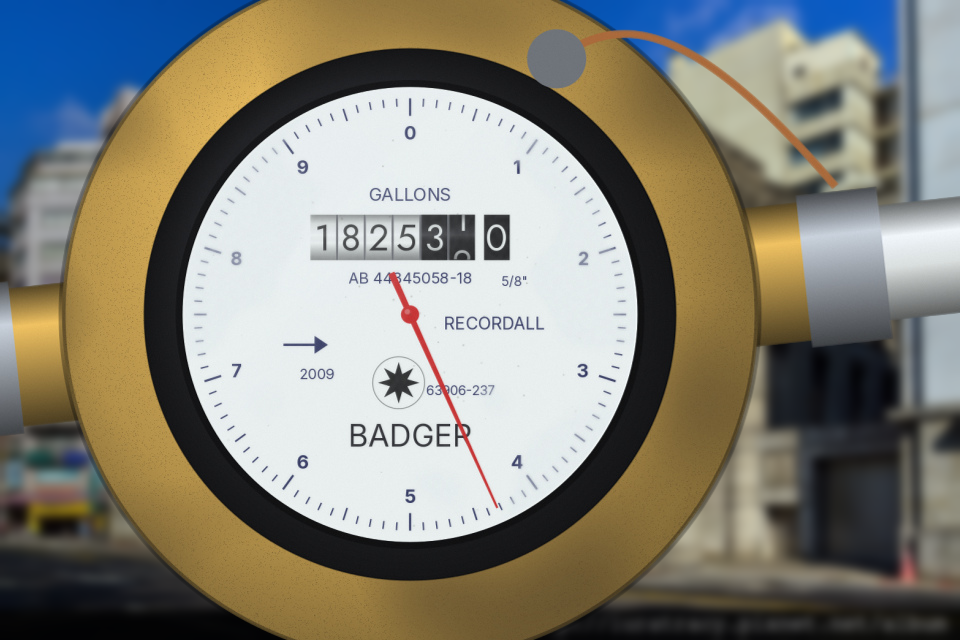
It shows 1825314.3 gal
